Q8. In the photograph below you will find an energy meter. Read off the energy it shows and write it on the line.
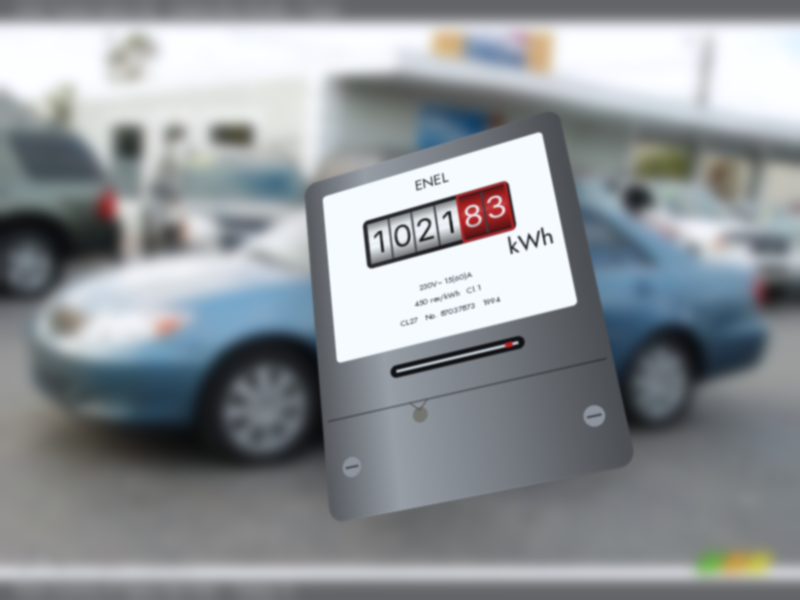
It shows 1021.83 kWh
